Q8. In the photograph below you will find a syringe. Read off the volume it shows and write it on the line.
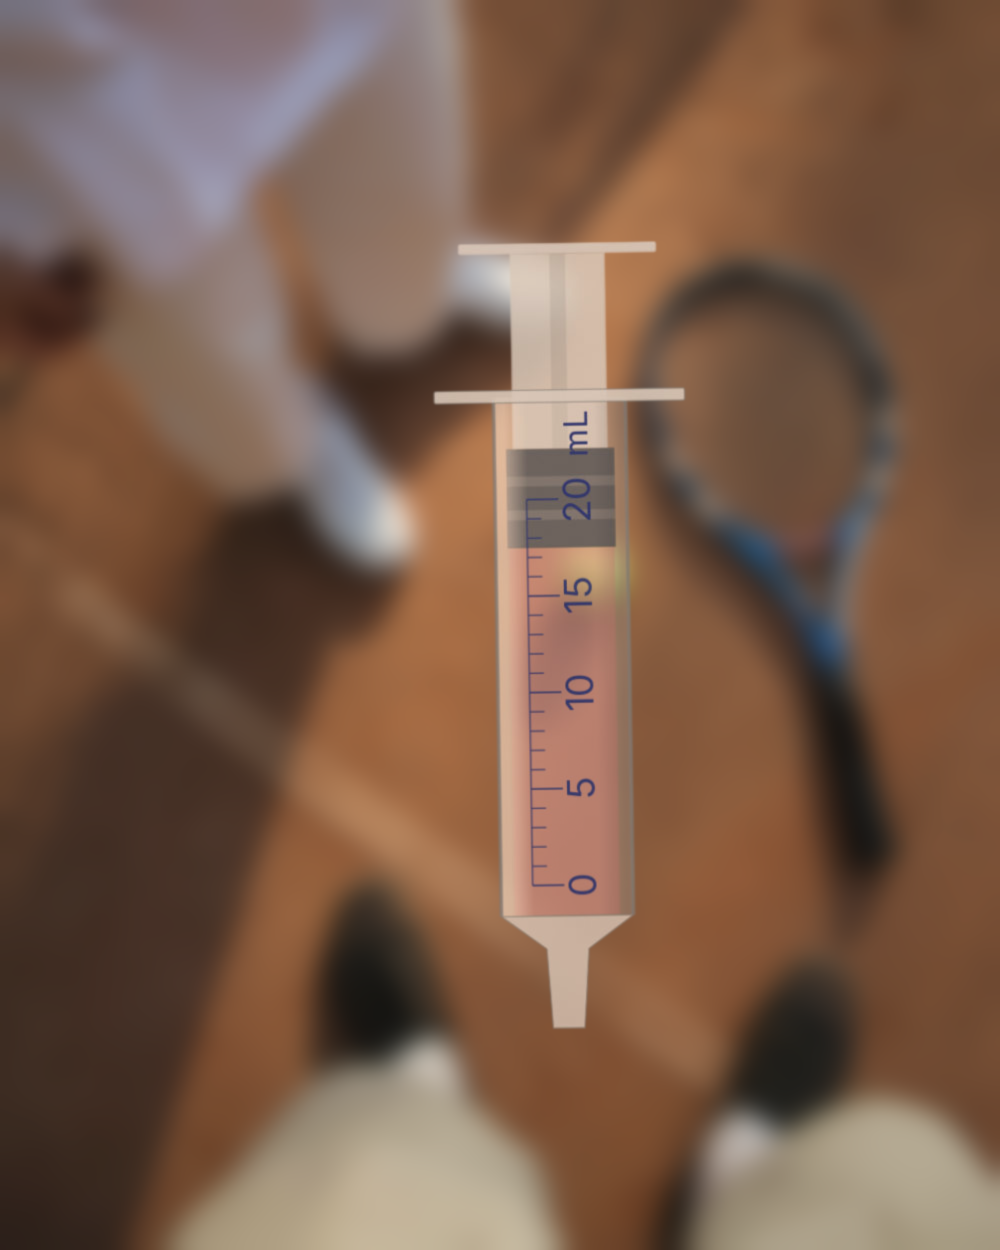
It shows 17.5 mL
